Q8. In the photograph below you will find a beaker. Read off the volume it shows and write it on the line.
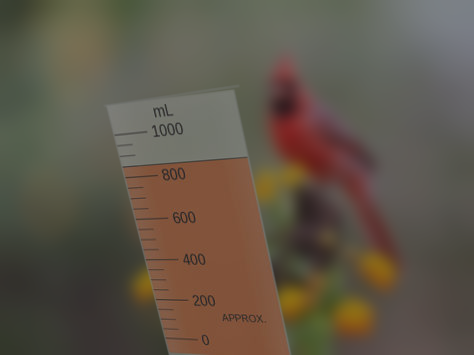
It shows 850 mL
